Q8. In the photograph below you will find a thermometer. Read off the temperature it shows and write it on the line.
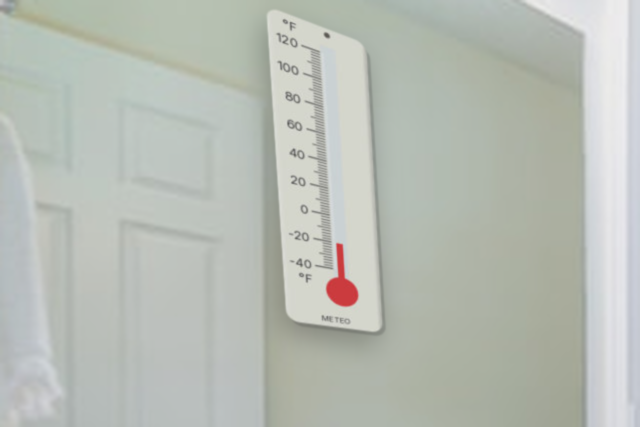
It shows -20 °F
